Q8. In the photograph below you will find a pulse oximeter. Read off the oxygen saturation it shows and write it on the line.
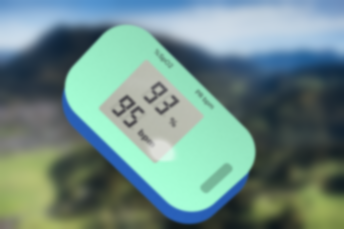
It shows 93 %
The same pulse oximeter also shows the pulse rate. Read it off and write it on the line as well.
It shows 95 bpm
